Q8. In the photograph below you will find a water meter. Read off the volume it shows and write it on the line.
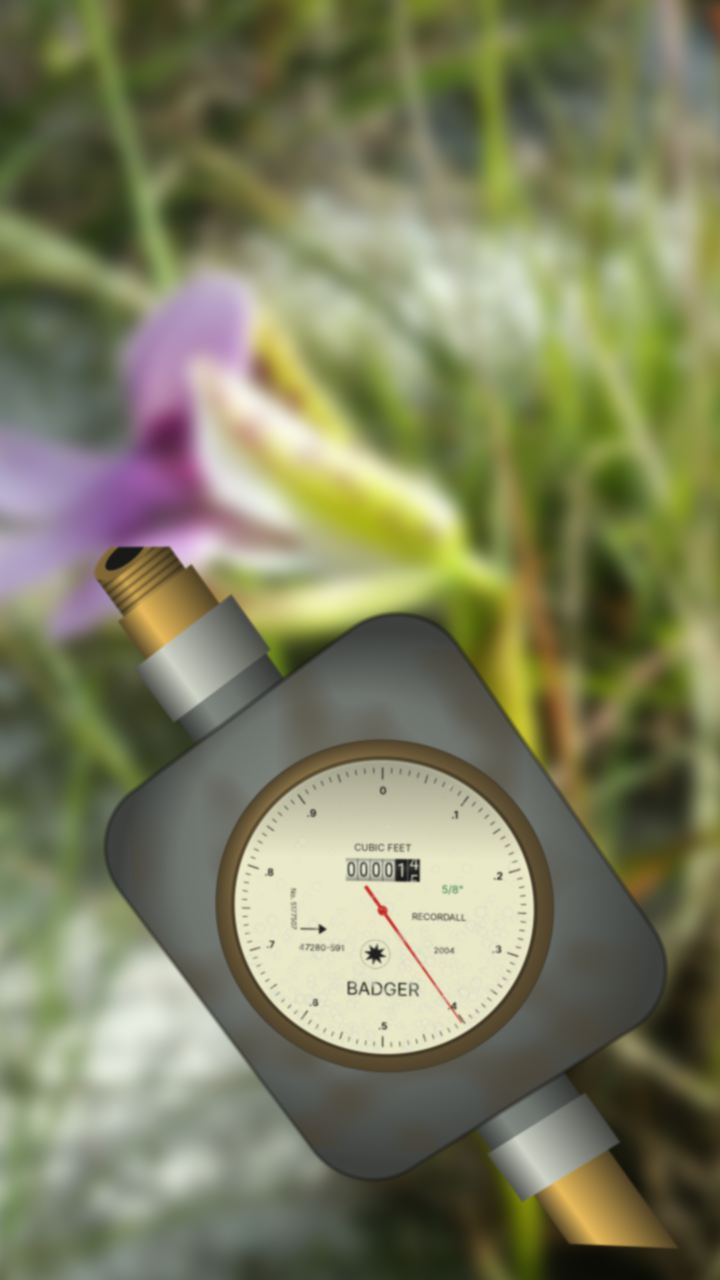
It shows 14.40 ft³
